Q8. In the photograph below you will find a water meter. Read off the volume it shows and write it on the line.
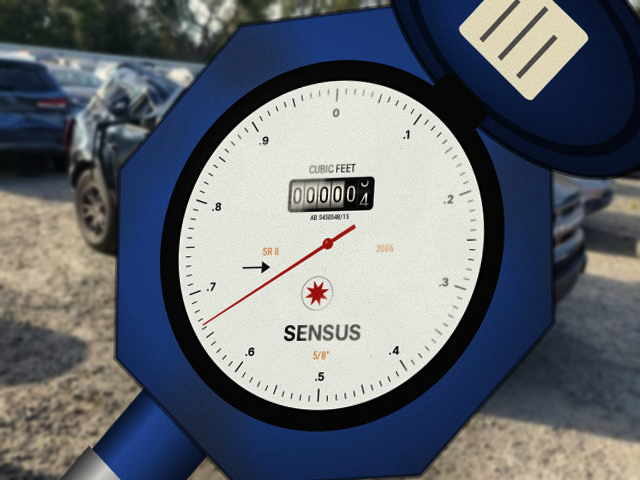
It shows 3.66 ft³
